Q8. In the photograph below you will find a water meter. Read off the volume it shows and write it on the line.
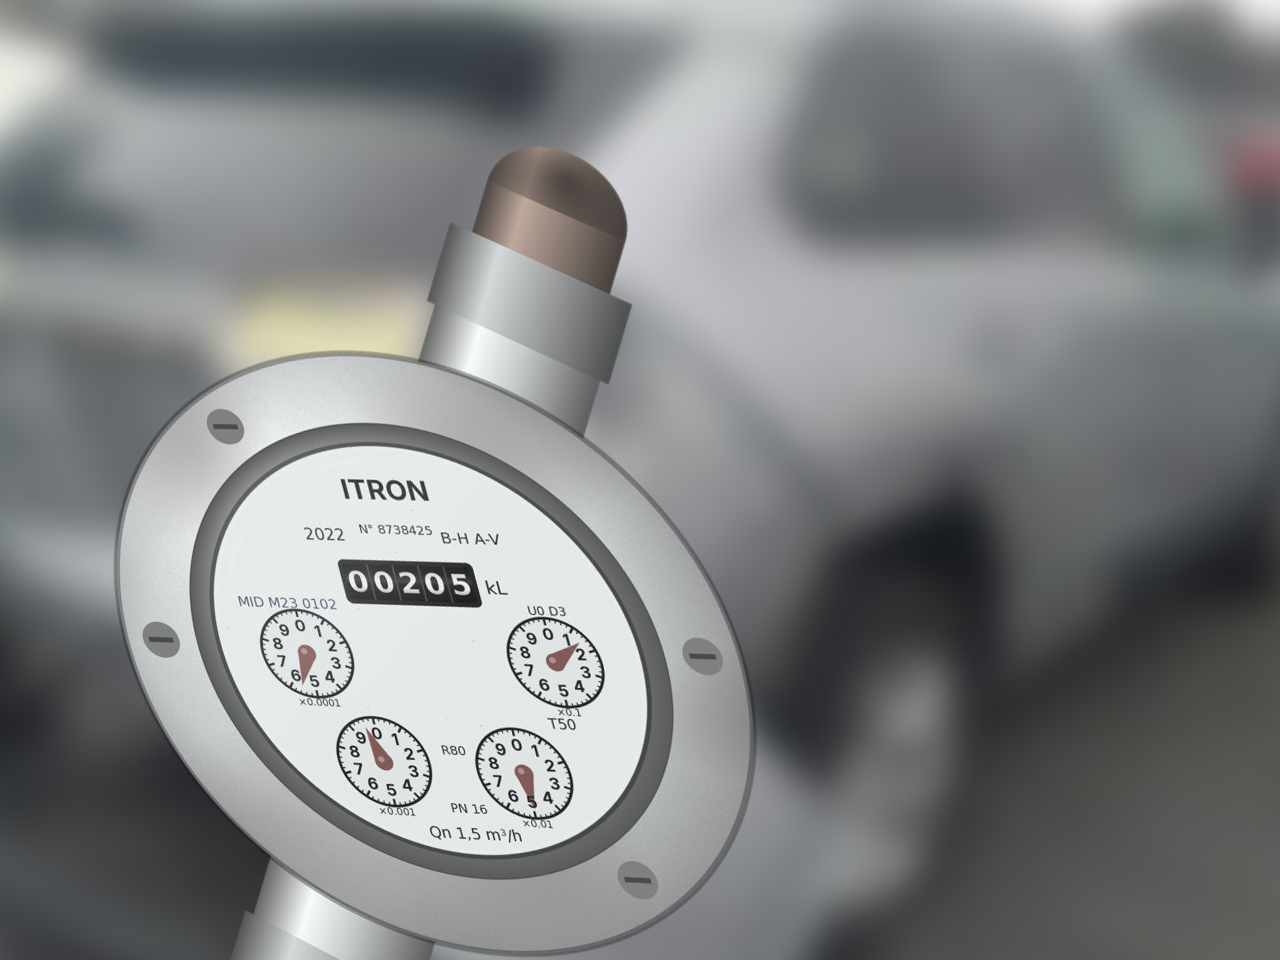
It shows 205.1495 kL
